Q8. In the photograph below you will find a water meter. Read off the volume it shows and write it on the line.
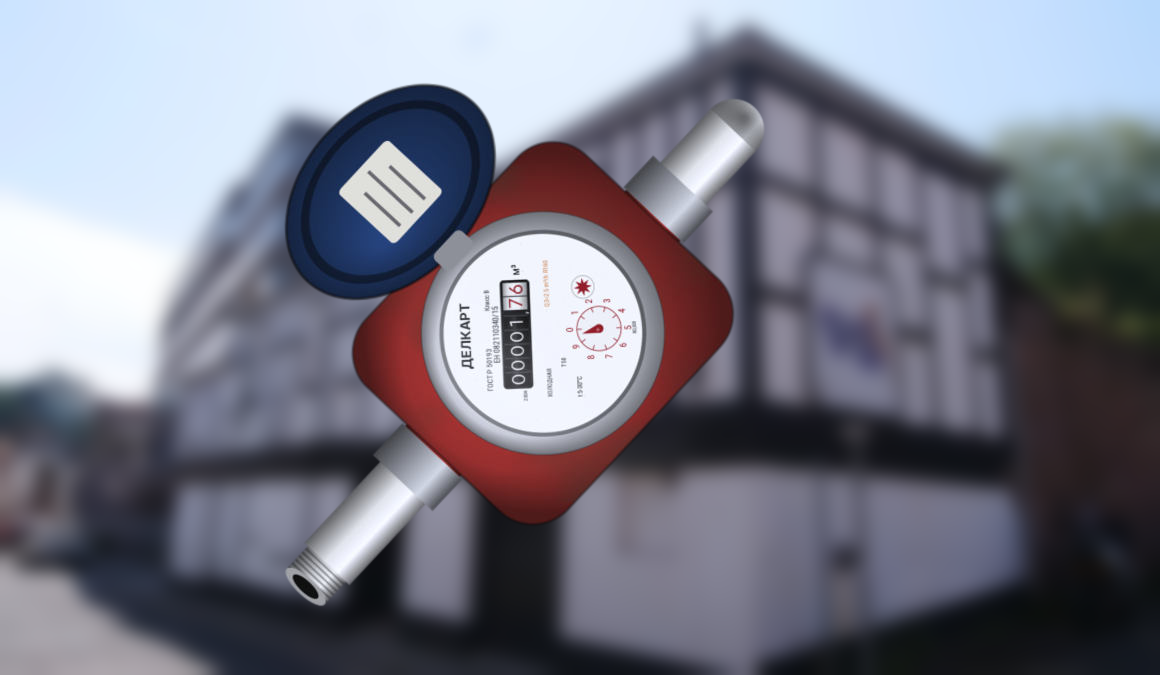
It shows 1.759 m³
